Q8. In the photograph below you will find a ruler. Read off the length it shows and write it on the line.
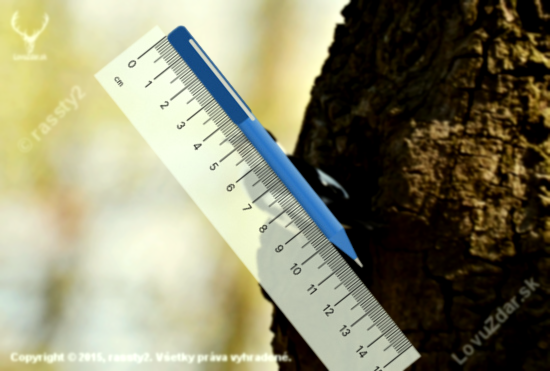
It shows 11.5 cm
